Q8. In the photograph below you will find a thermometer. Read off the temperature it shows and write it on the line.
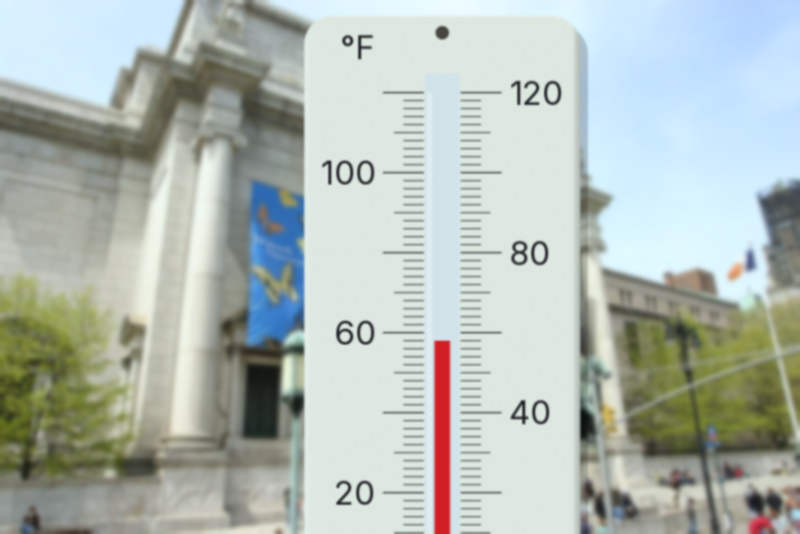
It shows 58 °F
